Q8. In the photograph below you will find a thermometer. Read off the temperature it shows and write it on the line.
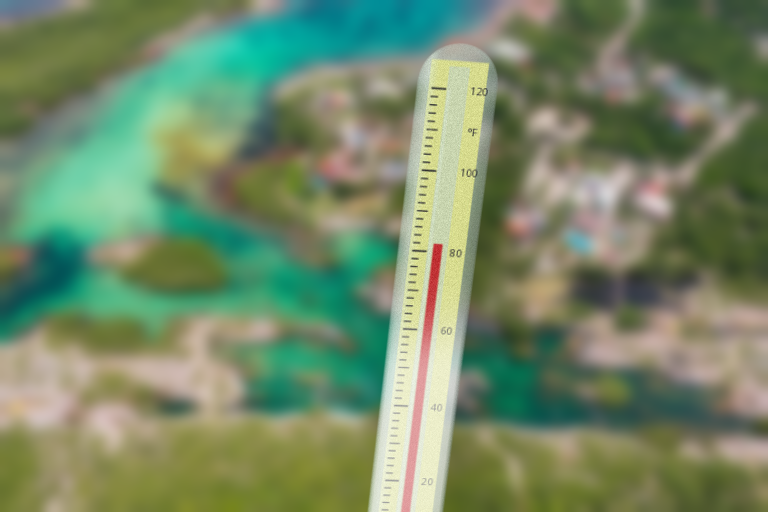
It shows 82 °F
